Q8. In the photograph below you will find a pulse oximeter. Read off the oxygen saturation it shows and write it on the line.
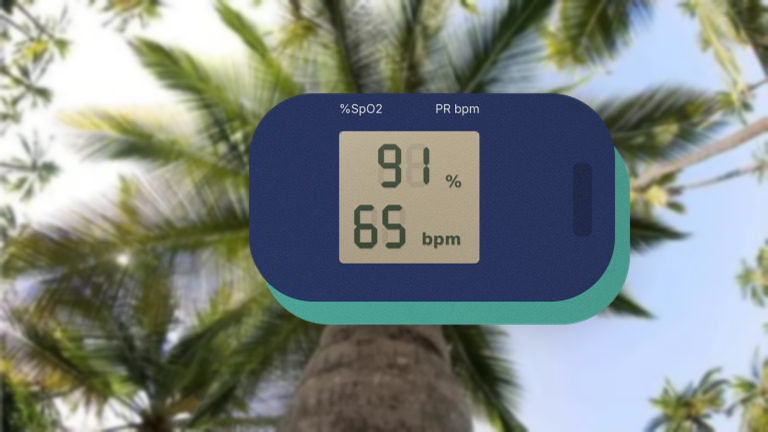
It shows 91 %
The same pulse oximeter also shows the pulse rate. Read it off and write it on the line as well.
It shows 65 bpm
